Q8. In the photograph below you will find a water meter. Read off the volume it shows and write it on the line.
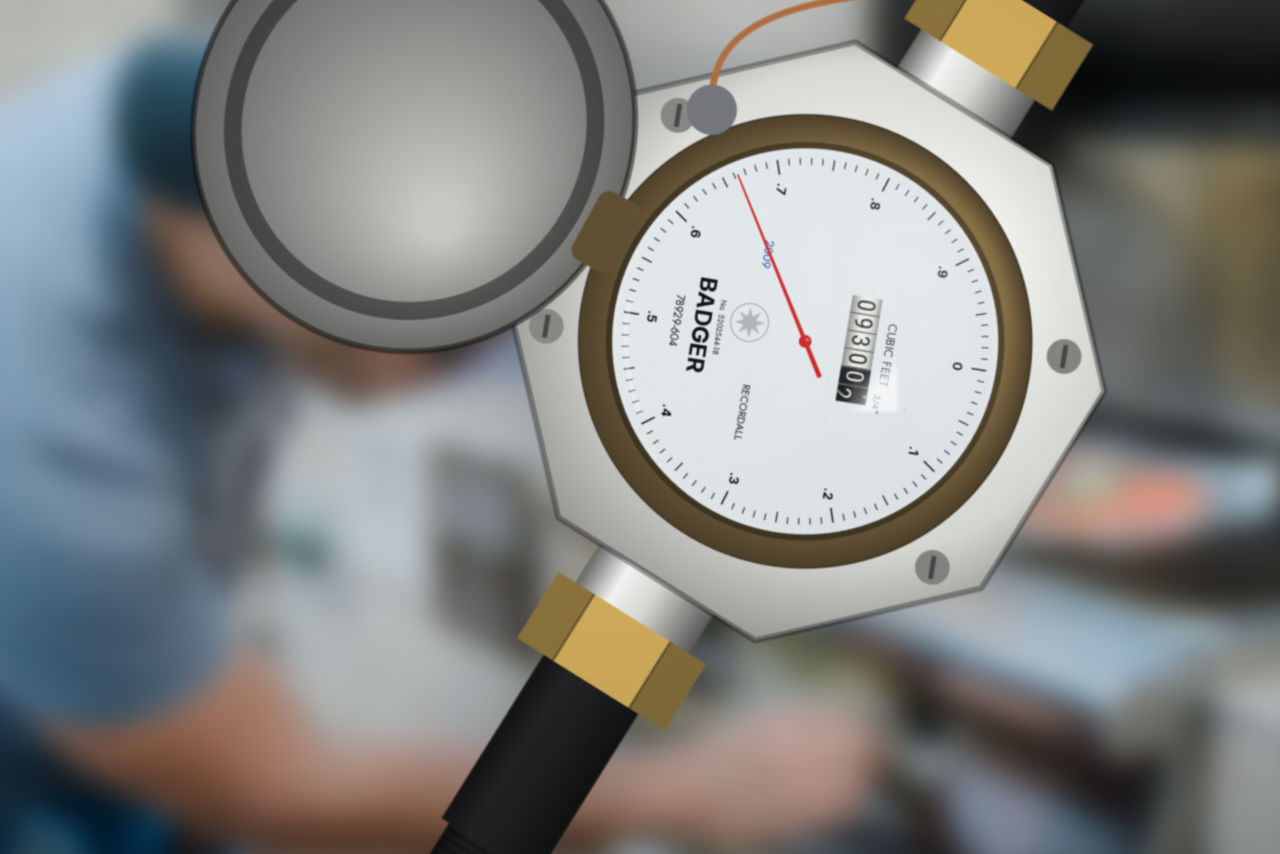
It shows 93001.66 ft³
